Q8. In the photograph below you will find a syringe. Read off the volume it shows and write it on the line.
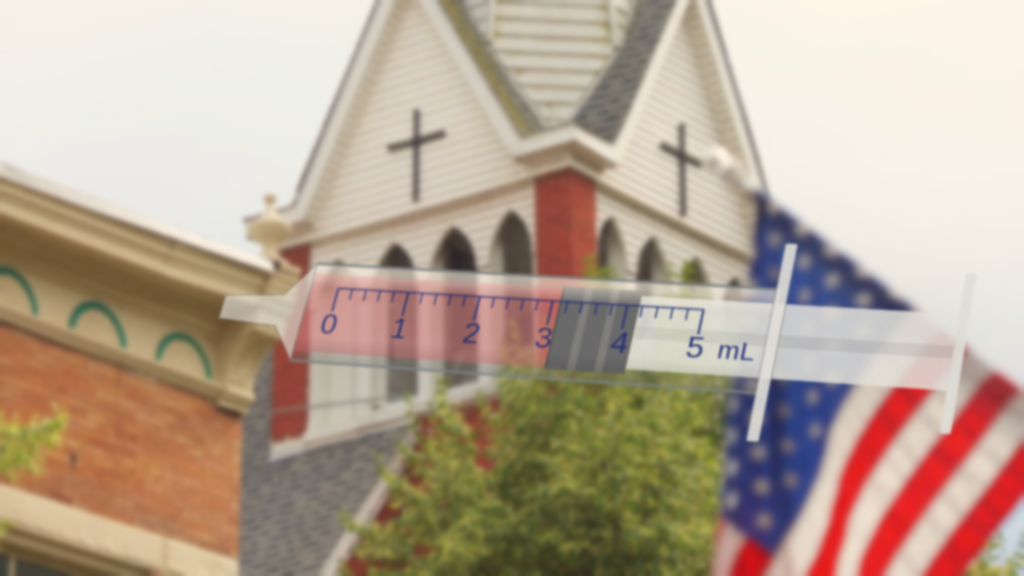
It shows 3.1 mL
